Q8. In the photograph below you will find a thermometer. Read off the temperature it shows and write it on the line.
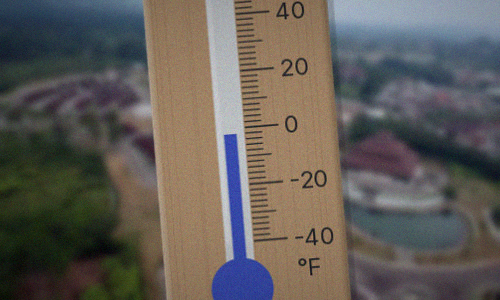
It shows -2 °F
